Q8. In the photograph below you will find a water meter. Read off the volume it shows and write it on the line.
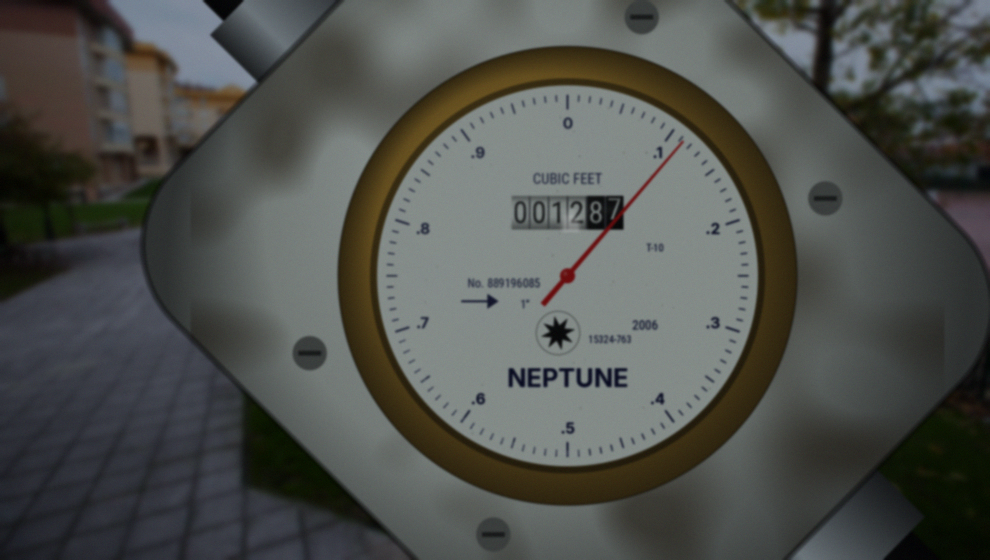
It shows 1287.11 ft³
